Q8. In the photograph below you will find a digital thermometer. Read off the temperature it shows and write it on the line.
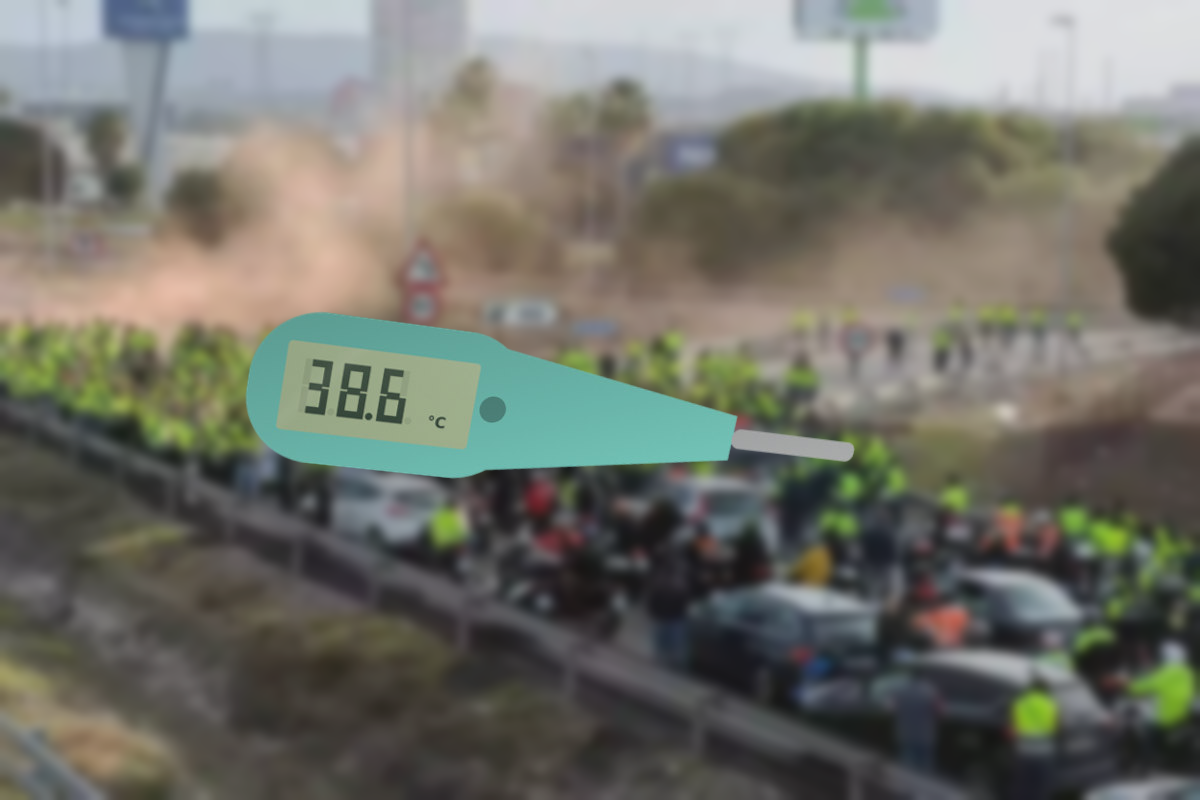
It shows 38.6 °C
